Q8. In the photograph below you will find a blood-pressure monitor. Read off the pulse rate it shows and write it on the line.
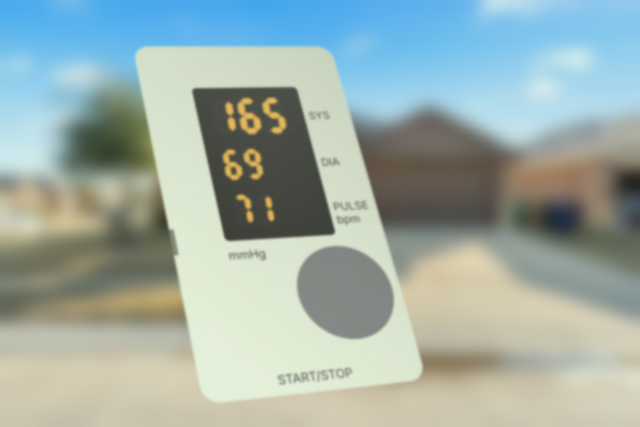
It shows 71 bpm
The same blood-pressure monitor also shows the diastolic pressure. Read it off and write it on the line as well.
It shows 69 mmHg
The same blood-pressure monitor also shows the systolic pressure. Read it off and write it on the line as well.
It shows 165 mmHg
